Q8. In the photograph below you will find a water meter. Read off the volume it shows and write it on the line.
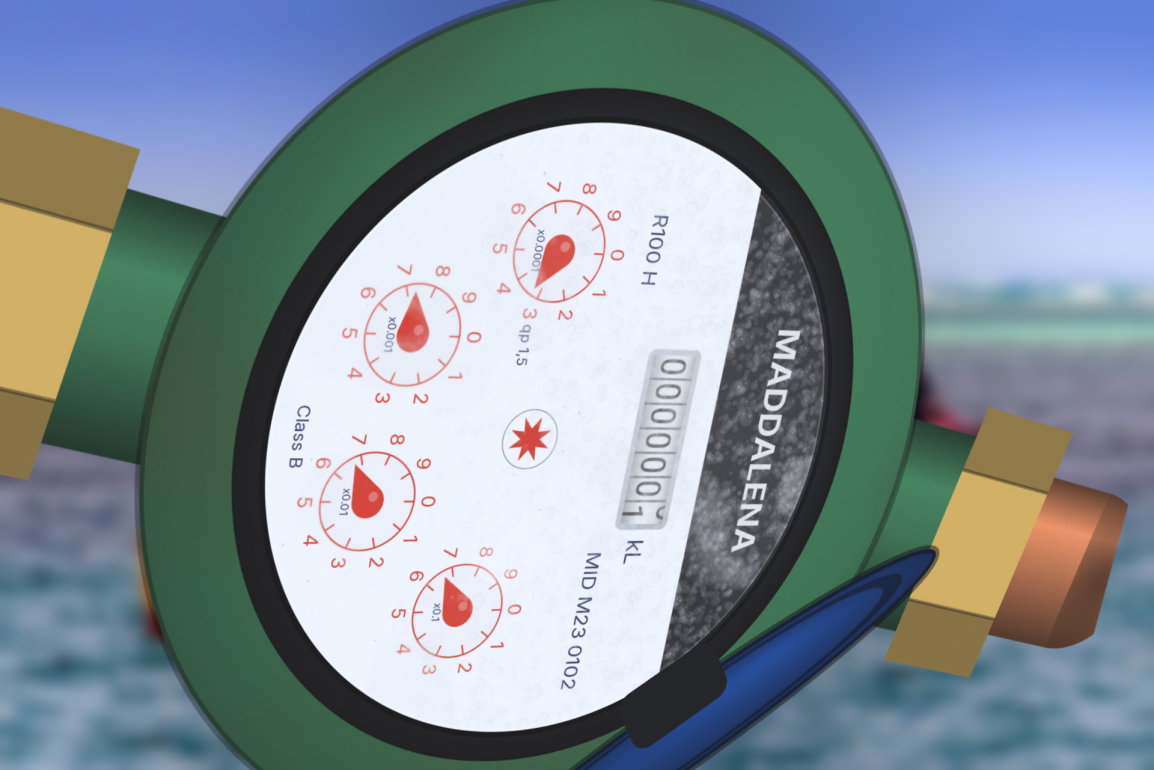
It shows 0.6673 kL
